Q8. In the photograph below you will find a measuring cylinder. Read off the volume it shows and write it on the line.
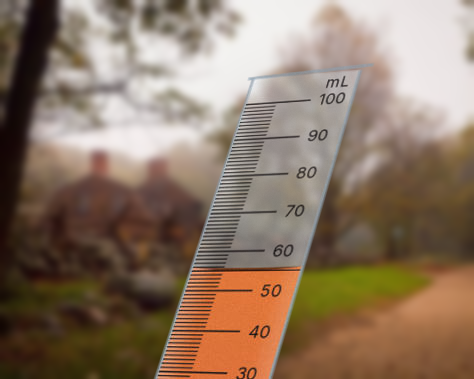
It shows 55 mL
